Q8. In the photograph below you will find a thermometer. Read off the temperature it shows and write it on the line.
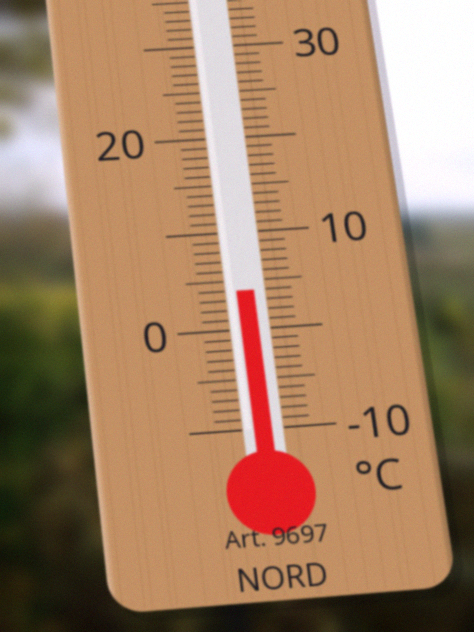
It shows 4 °C
